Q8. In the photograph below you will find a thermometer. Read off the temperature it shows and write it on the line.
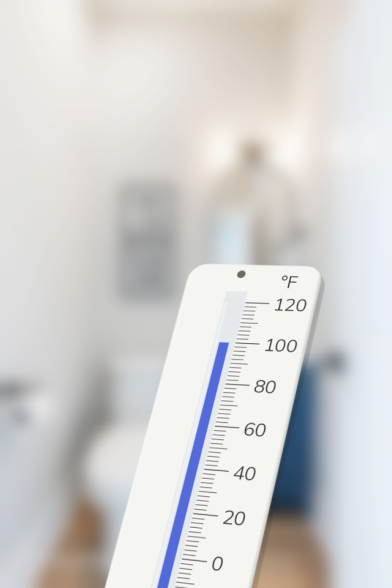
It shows 100 °F
